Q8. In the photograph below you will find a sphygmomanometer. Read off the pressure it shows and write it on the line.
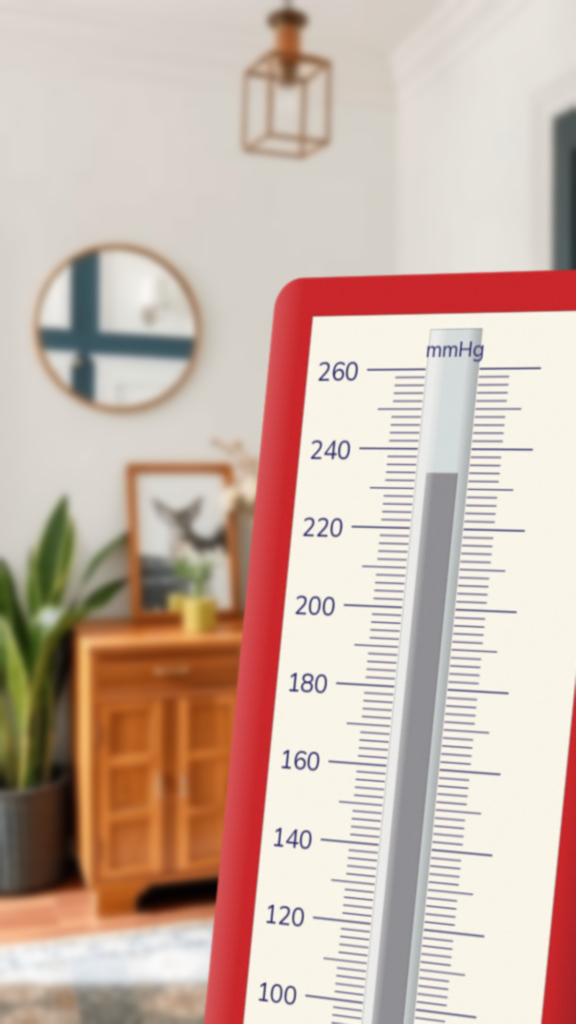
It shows 234 mmHg
